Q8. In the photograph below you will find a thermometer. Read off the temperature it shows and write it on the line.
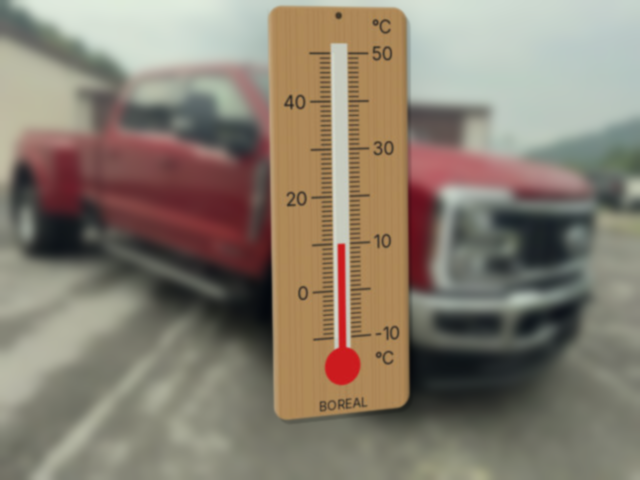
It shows 10 °C
